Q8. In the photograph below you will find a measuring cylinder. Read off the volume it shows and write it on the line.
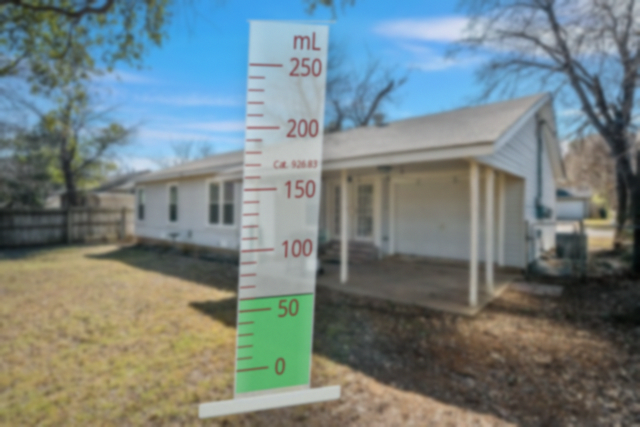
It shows 60 mL
